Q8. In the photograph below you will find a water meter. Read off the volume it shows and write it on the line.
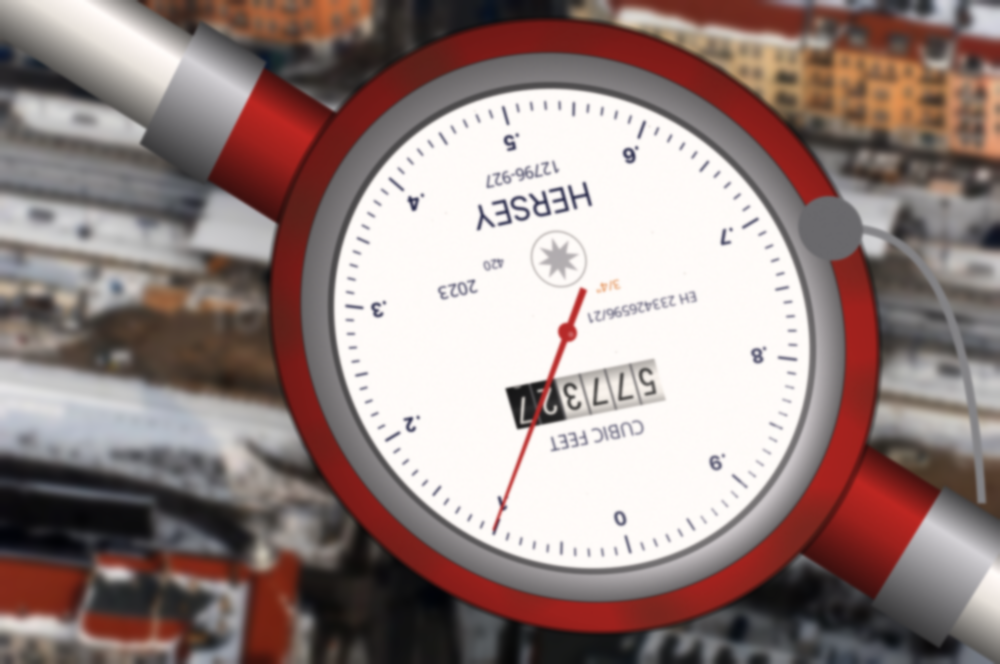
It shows 577327.10 ft³
